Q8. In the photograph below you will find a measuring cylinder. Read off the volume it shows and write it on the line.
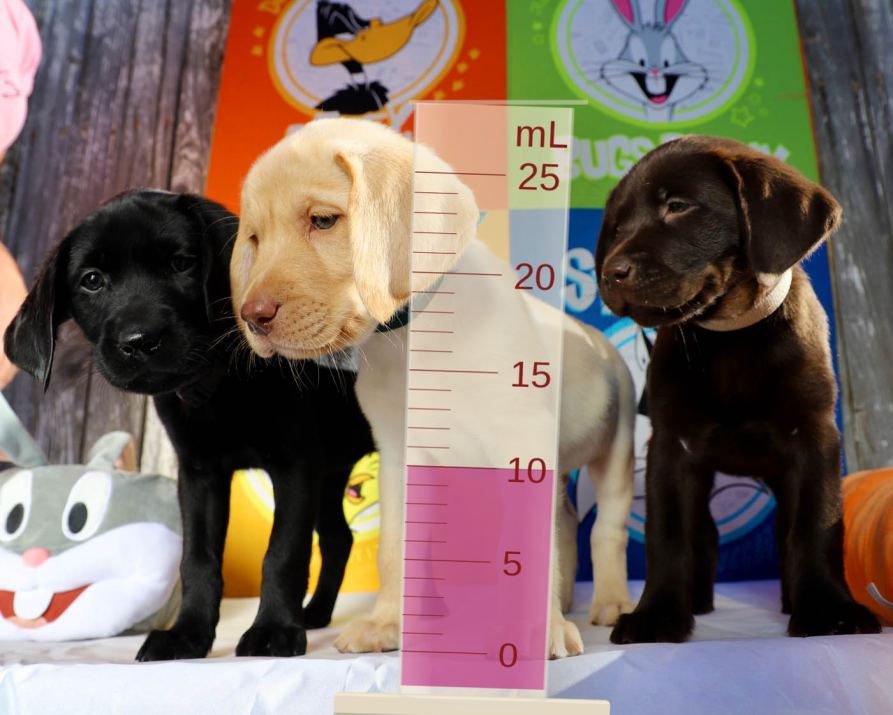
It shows 10 mL
